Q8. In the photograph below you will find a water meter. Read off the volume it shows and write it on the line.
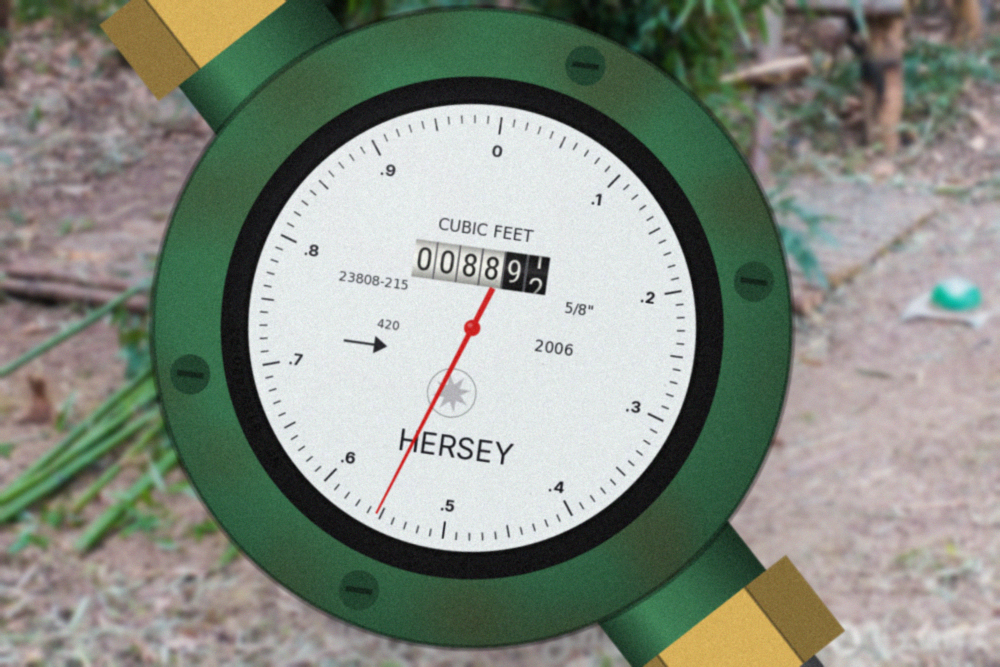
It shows 8891.55 ft³
